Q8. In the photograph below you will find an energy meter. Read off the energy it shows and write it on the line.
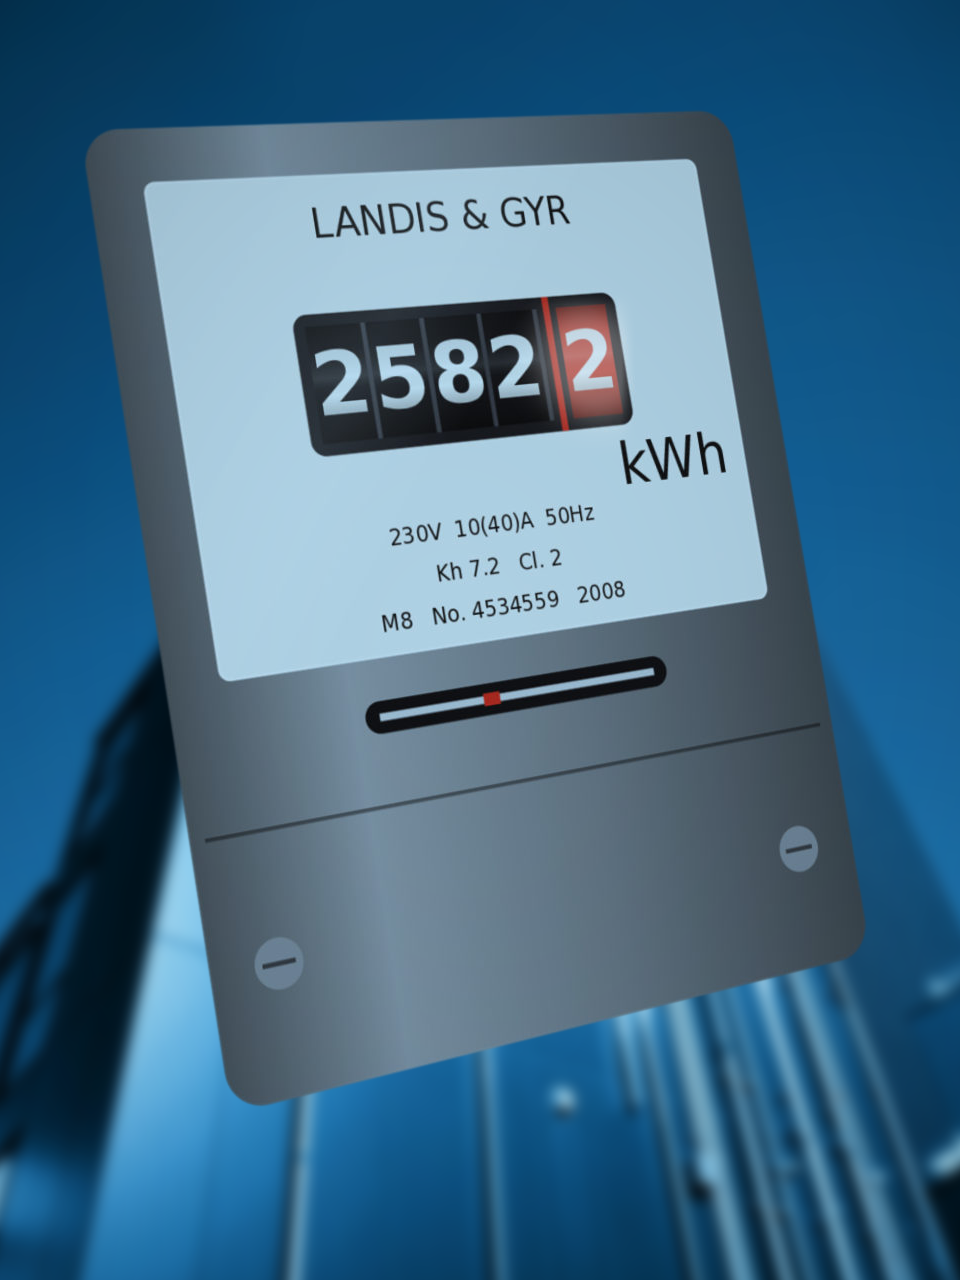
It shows 2582.2 kWh
